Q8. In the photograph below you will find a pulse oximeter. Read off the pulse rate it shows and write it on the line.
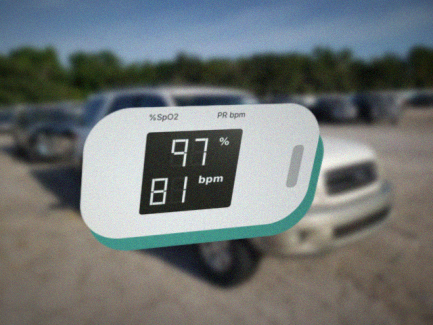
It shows 81 bpm
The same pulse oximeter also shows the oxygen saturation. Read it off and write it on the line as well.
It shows 97 %
